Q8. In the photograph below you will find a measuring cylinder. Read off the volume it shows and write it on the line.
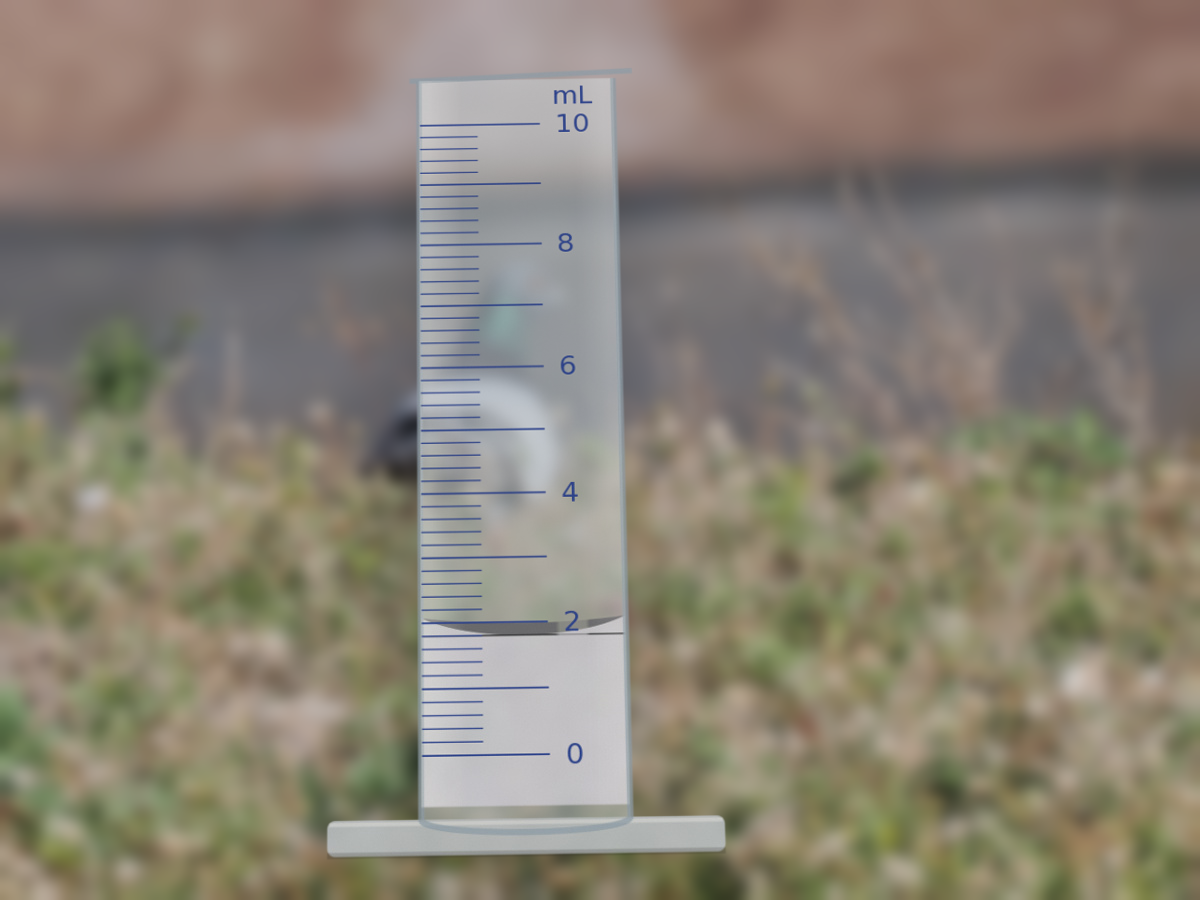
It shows 1.8 mL
